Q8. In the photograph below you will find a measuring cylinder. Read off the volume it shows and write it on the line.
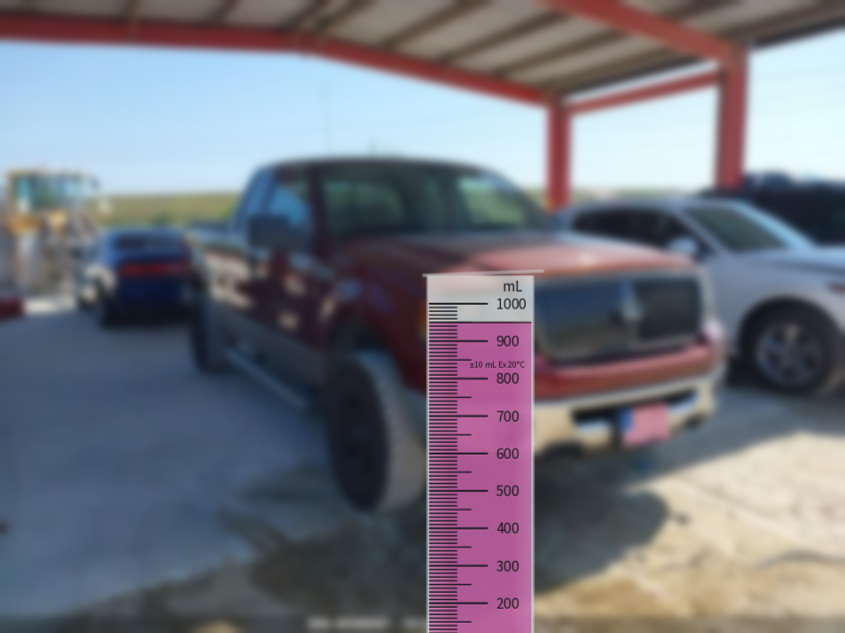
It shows 950 mL
